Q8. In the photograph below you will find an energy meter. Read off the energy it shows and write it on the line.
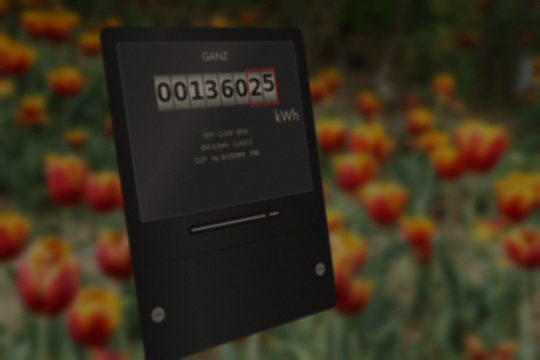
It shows 1360.25 kWh
